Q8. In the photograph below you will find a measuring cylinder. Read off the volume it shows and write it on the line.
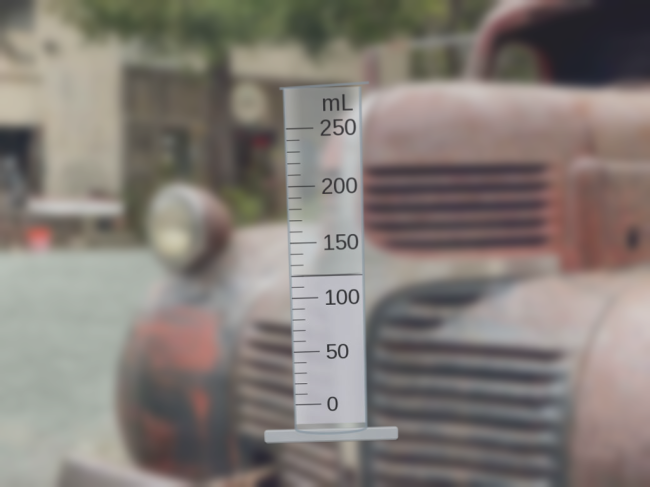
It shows 120 mL
